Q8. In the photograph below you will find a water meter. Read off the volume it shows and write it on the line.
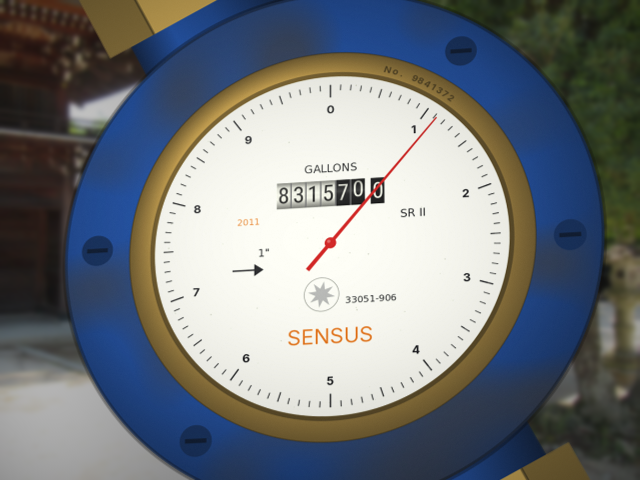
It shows 8315701.1 gal
